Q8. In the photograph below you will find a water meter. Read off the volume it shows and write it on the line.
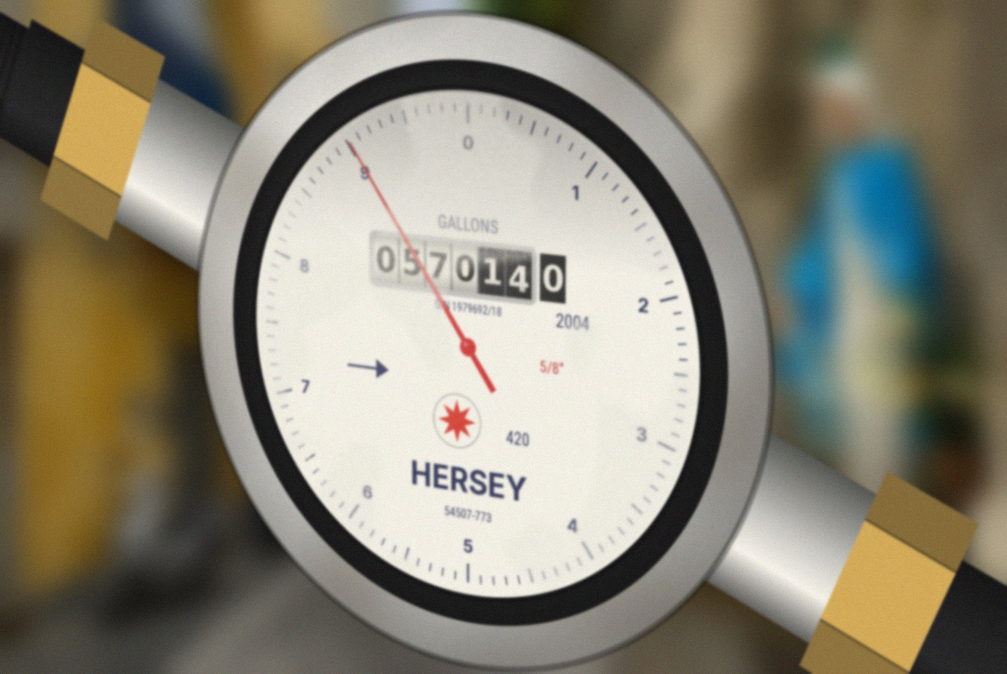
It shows 570139.0 gal
